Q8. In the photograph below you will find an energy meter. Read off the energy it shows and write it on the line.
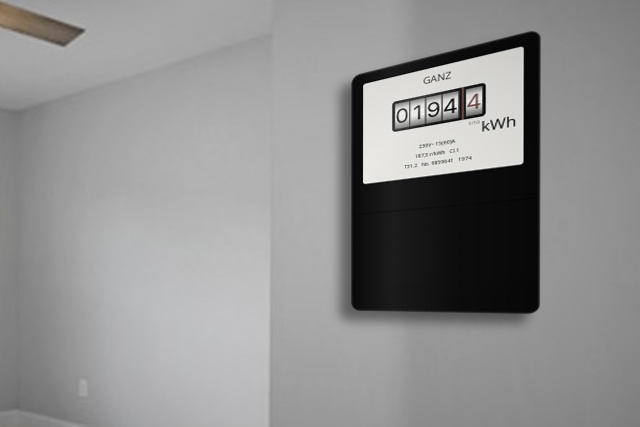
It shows 194.4 kWh
